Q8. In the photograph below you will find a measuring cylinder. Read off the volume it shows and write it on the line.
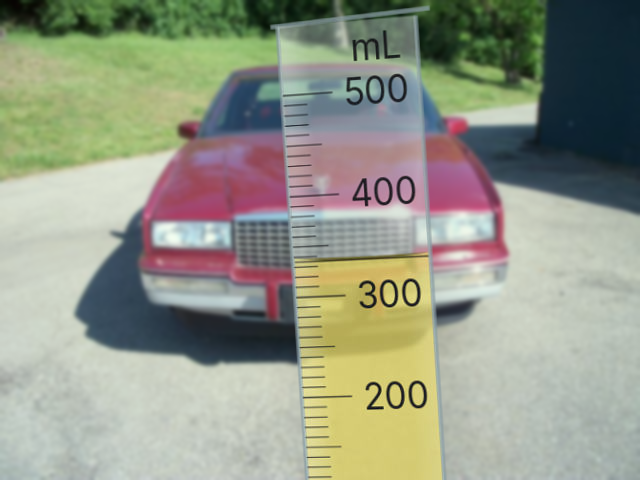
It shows 335 mL
